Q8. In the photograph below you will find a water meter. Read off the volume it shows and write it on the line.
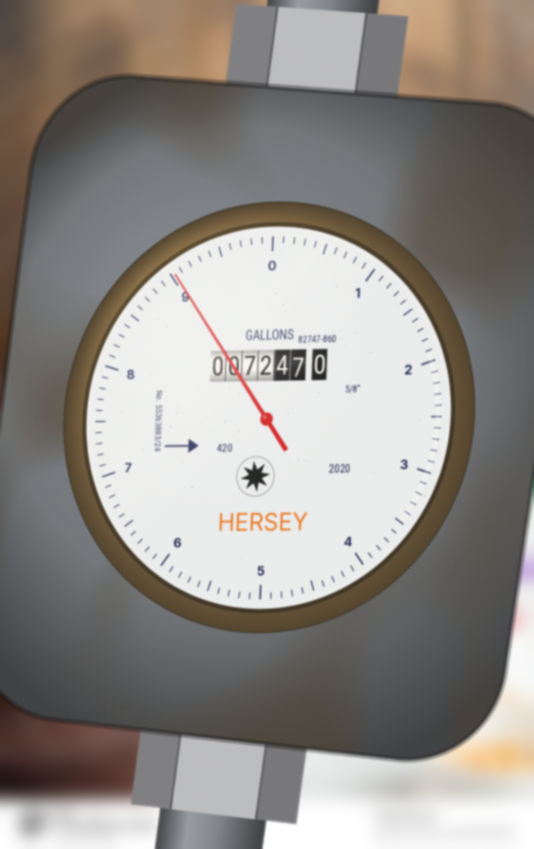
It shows 72469.0 gal
